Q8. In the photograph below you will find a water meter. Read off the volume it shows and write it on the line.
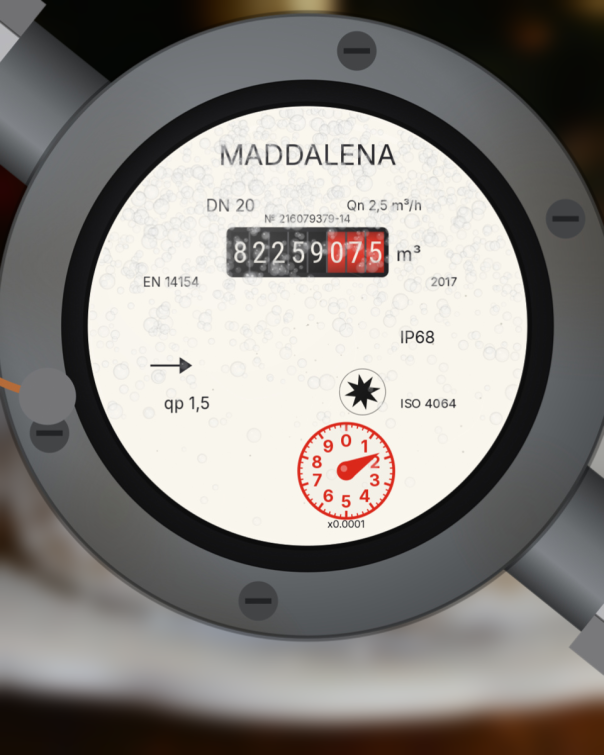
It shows 82259.0751 m³
